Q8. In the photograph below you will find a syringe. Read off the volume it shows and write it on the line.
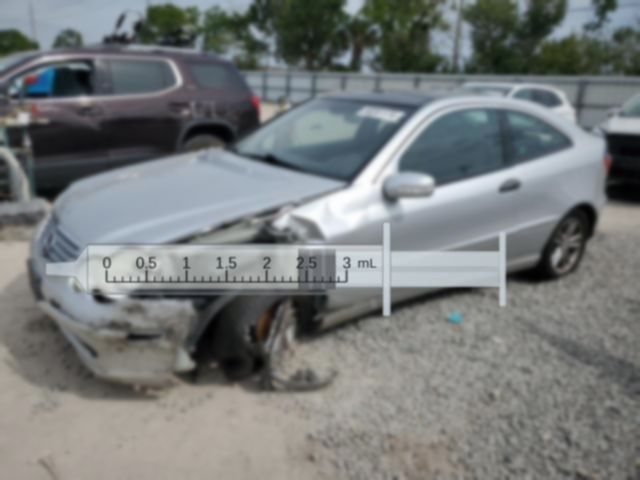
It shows 2.4 mL
